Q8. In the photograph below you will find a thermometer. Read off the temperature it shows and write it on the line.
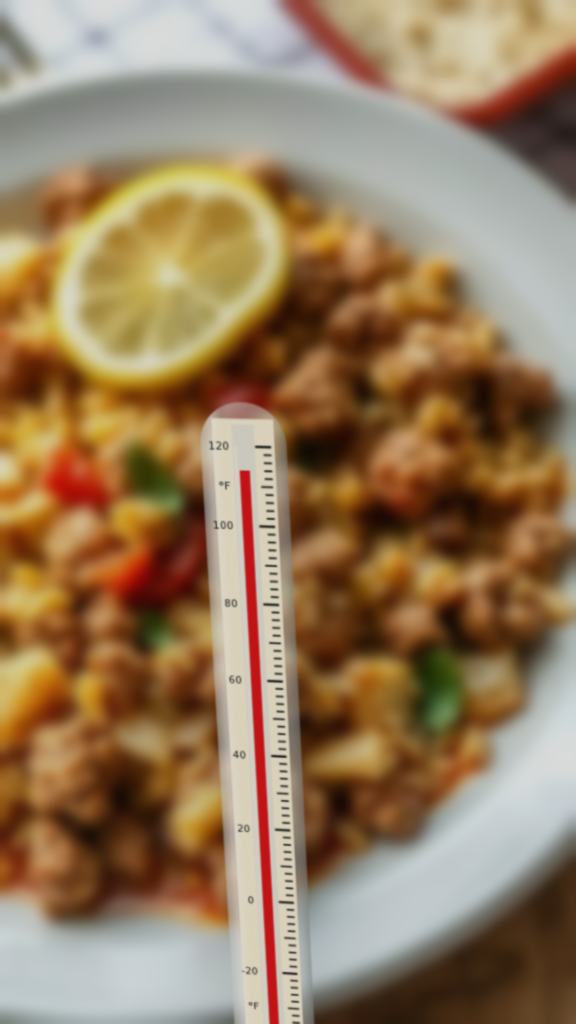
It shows 114 °F
